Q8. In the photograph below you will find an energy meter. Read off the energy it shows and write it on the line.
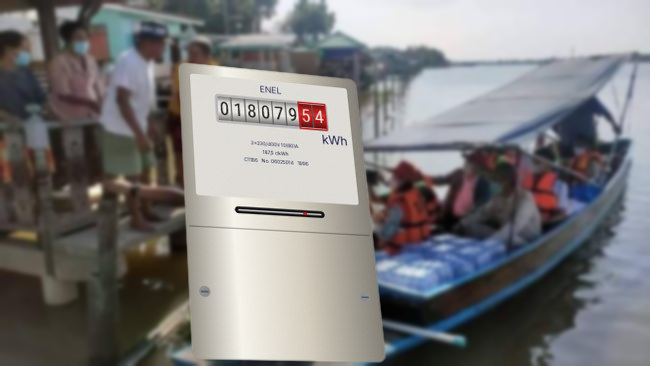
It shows 18079.54 kWh
